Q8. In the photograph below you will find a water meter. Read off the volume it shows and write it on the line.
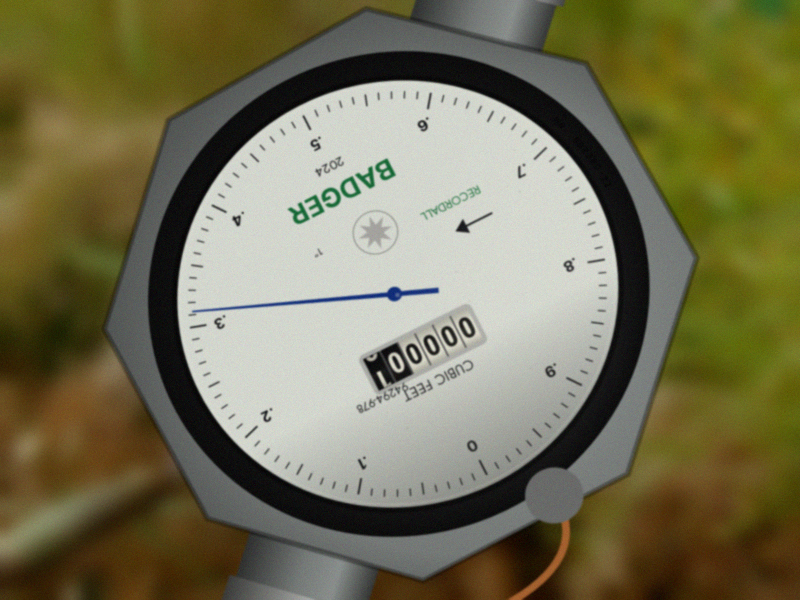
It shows 1.31 ft³
